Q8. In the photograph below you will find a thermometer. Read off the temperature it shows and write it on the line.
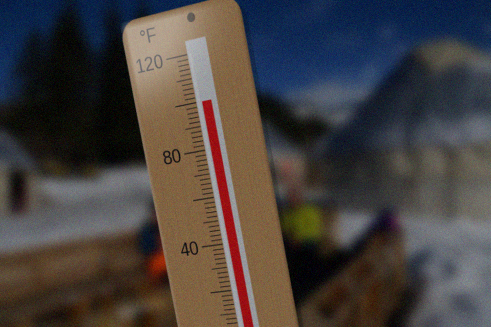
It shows 100 °F
